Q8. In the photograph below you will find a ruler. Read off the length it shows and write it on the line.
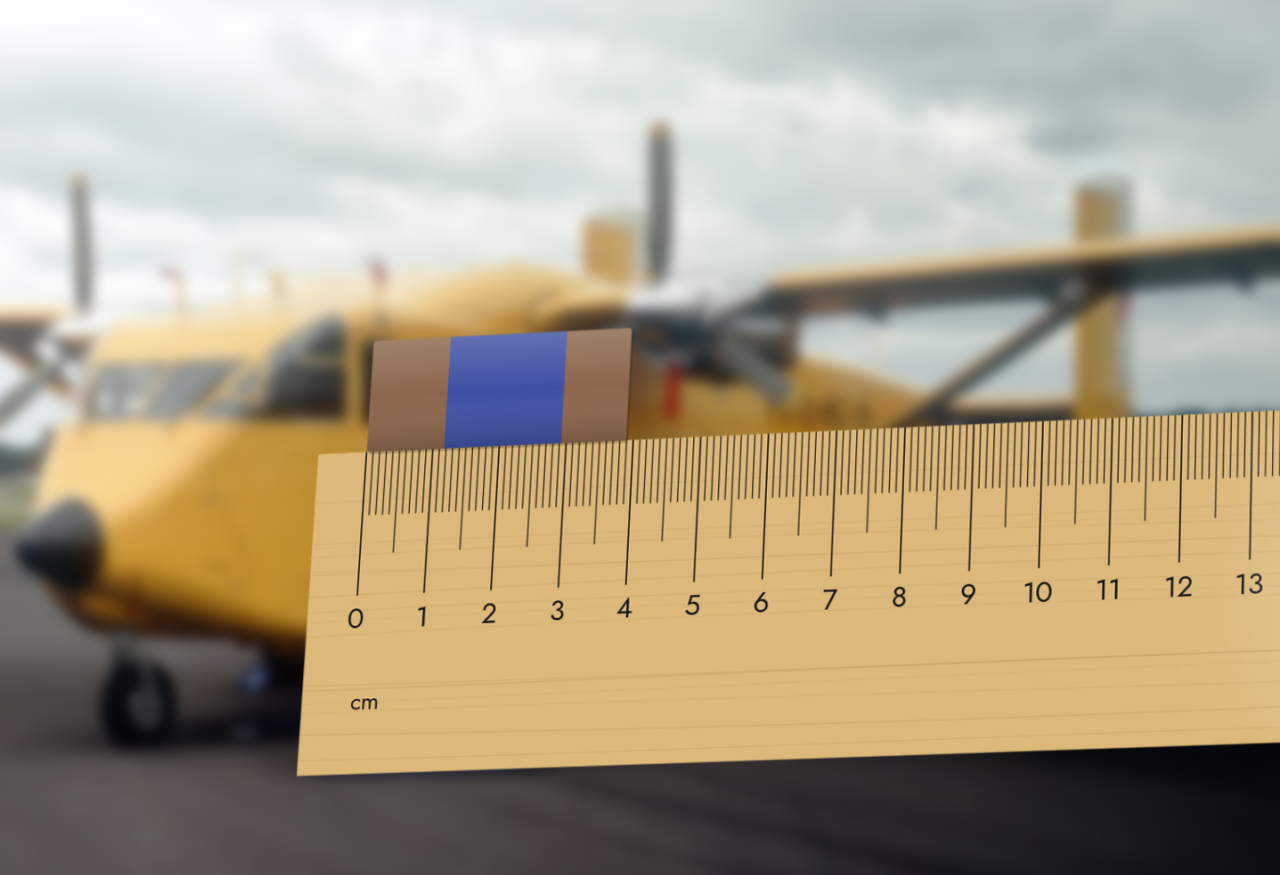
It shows 3.9 cm
